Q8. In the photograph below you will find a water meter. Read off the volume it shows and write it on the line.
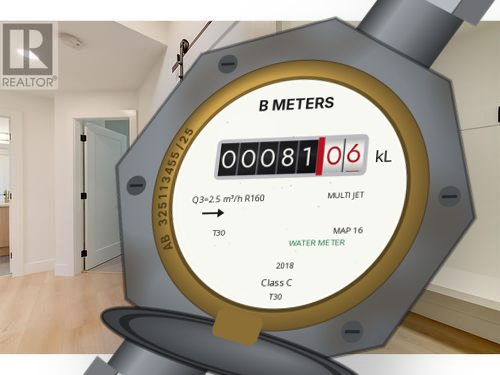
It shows 81.06 kL
